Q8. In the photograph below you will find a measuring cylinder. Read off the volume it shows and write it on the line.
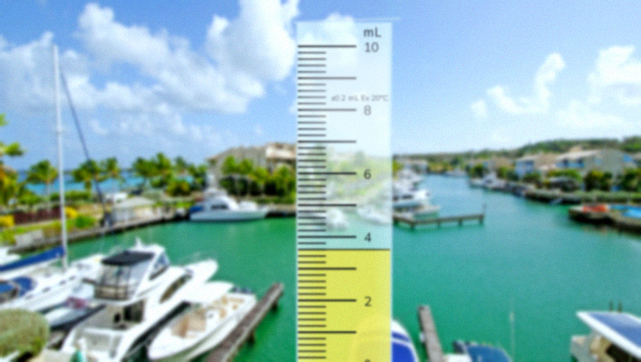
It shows 3.6 mL
